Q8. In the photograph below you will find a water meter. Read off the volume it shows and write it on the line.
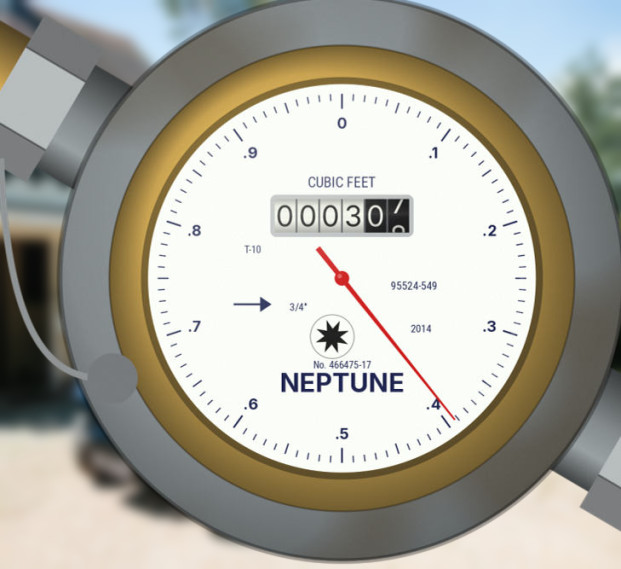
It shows 307.39 ft³
